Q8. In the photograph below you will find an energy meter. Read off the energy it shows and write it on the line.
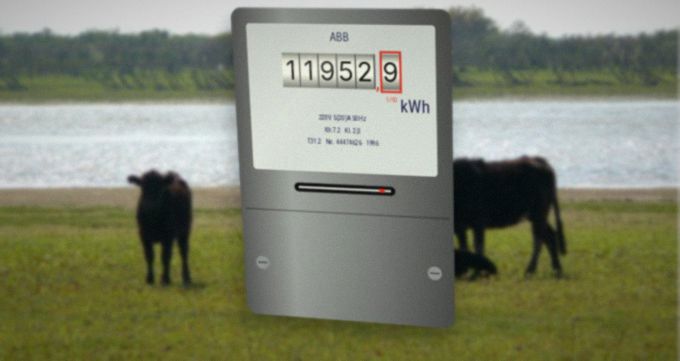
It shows 11952.9 kWh
